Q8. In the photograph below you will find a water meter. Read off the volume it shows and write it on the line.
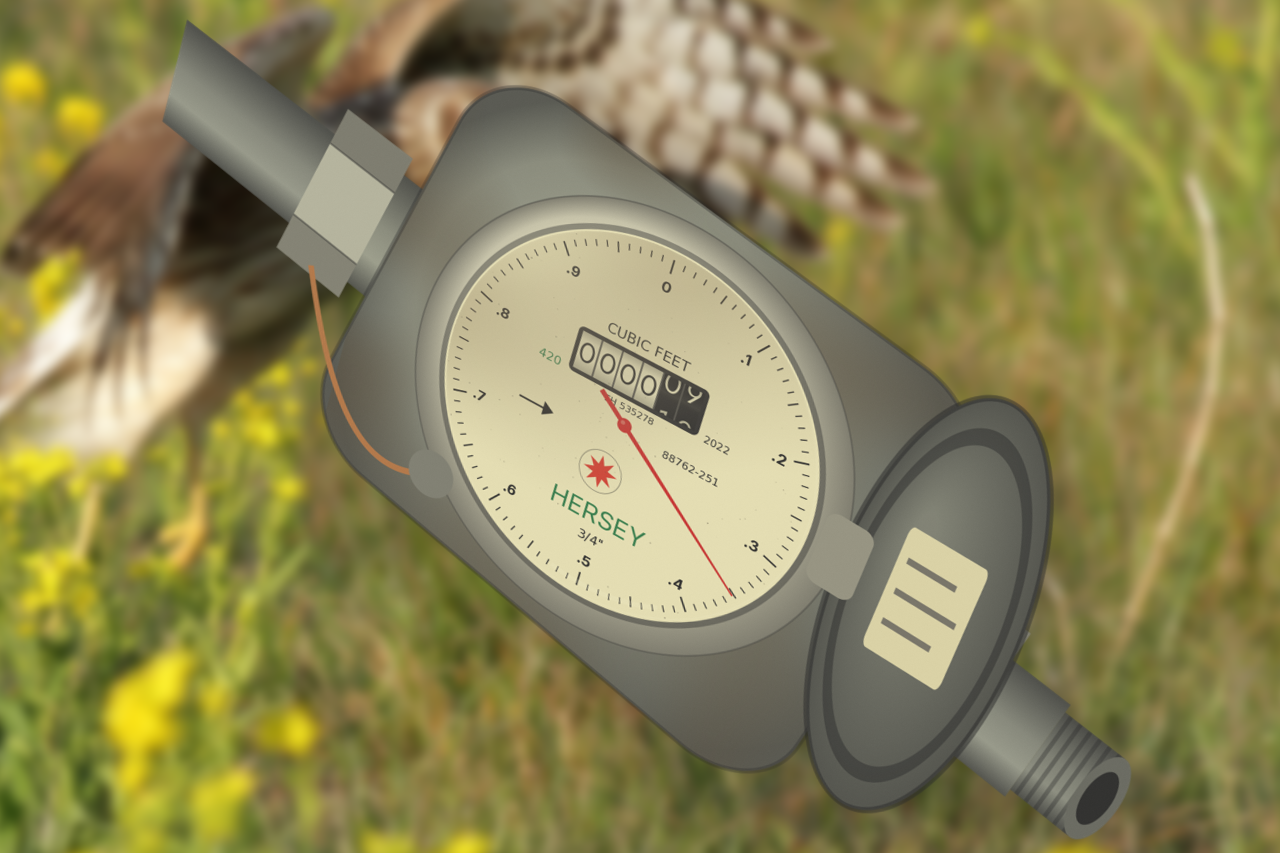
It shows 9.35 ft³
